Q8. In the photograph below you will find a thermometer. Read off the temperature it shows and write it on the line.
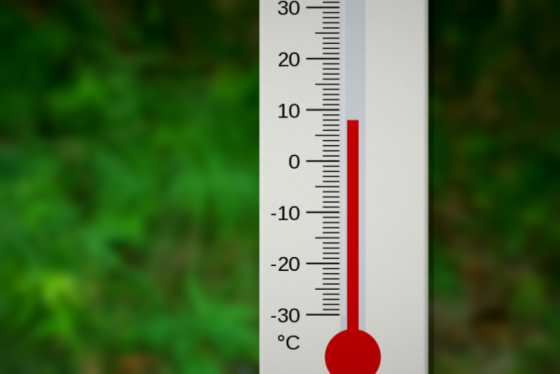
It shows 8 °C
